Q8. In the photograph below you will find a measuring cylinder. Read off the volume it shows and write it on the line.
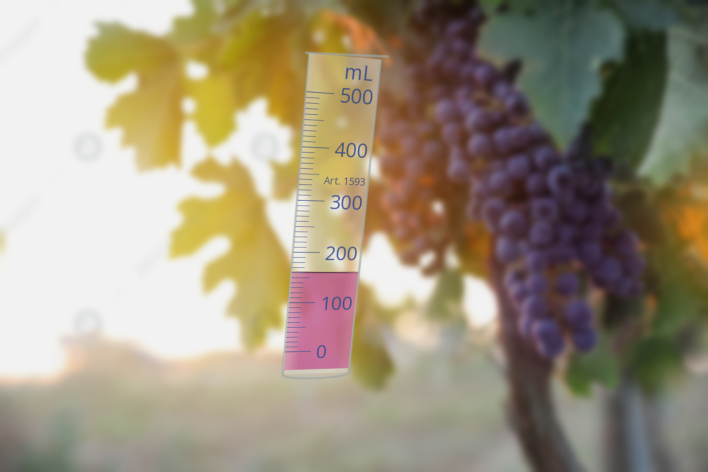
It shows 160 mL
